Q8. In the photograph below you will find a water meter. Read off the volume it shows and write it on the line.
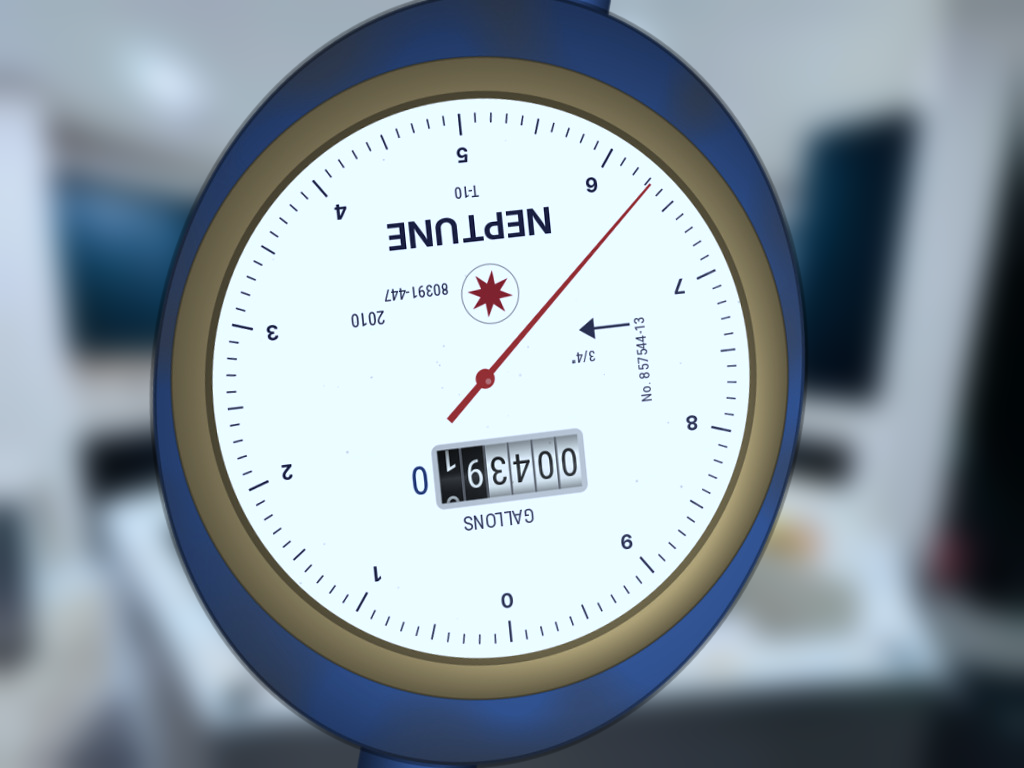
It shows 43906.3 gal
